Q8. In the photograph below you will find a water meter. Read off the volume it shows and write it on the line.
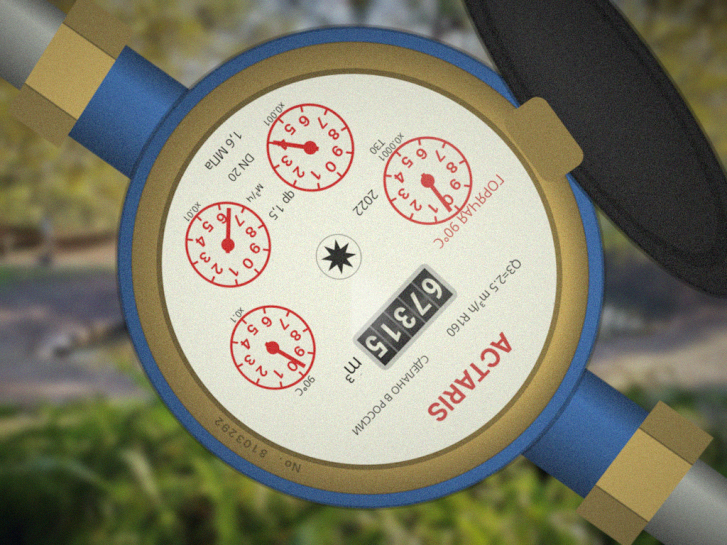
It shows 67314.9640 m³
